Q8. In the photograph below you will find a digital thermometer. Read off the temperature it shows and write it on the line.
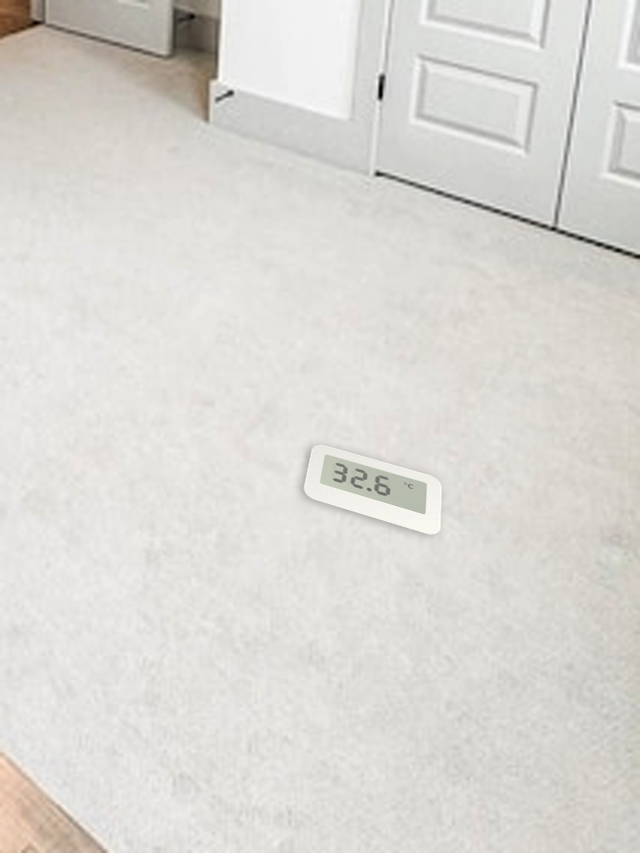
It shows 32.6 °C
